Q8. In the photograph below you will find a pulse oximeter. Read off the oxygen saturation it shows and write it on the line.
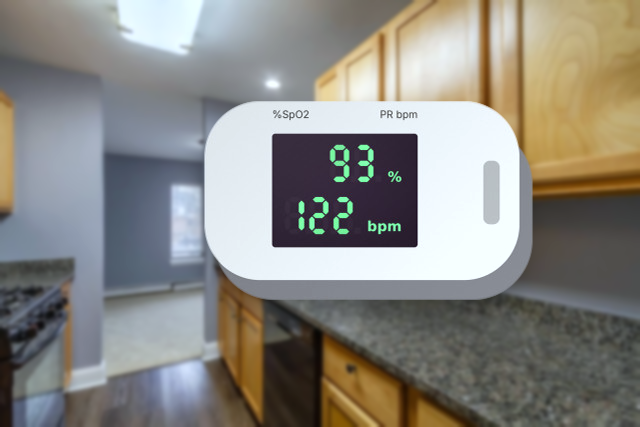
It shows 93 %
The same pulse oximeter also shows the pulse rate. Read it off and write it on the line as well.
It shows 122 bpm
